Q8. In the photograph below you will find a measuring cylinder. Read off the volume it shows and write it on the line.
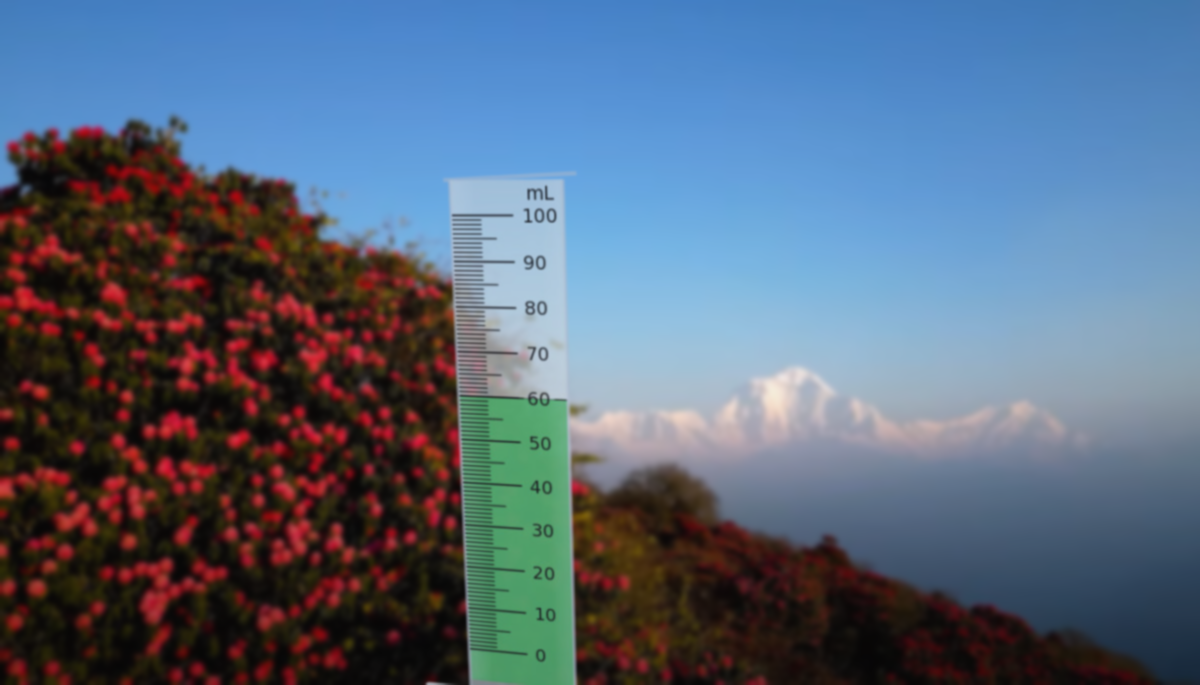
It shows 60 mL
